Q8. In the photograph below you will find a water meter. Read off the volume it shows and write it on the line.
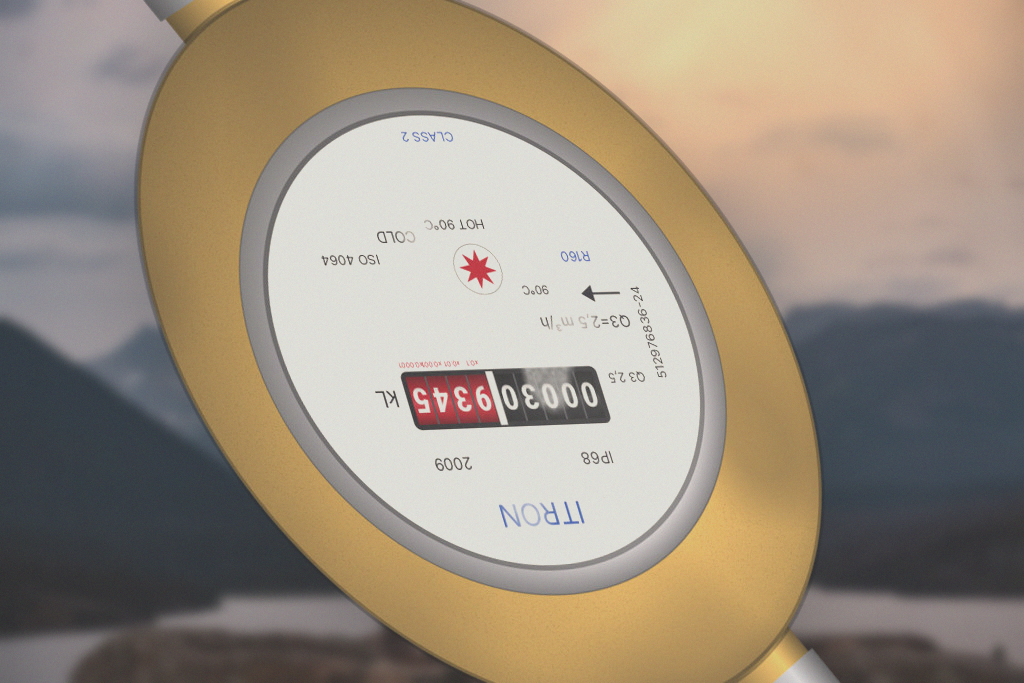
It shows 30.9345 kL
